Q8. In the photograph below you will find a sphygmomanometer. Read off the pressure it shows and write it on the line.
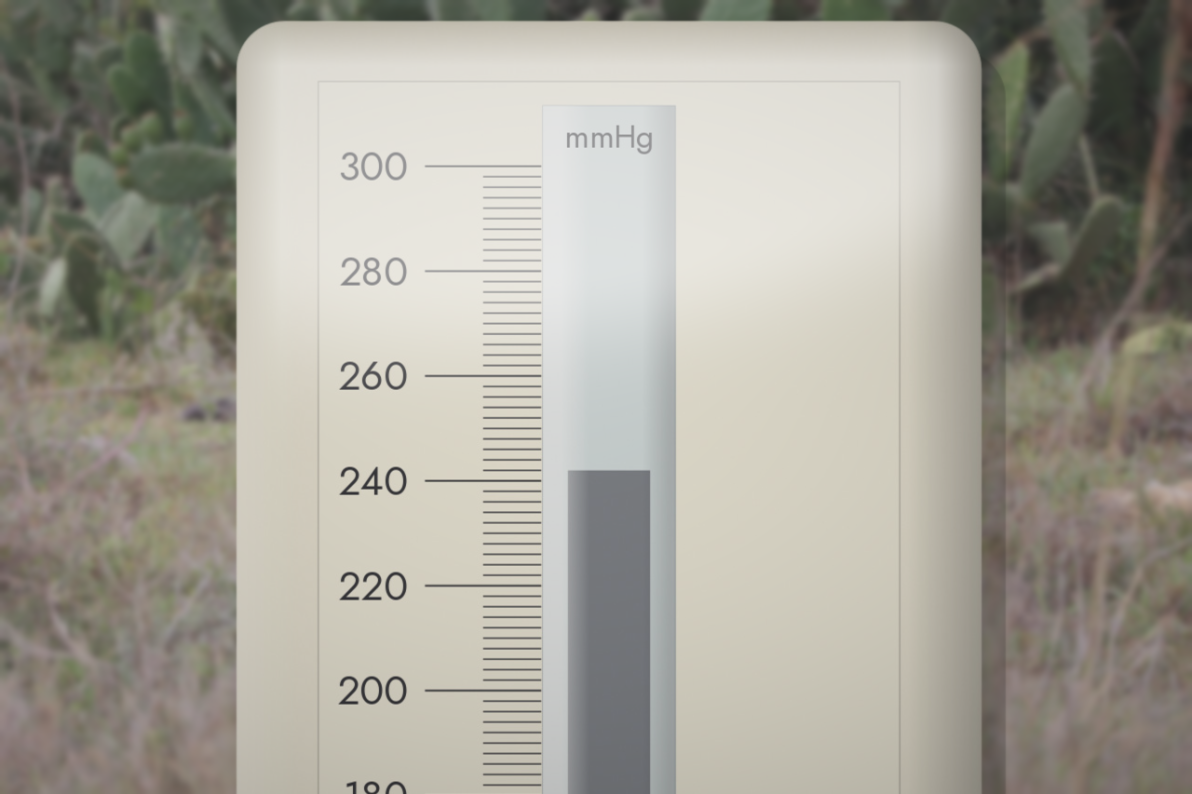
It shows 242 mmHg
